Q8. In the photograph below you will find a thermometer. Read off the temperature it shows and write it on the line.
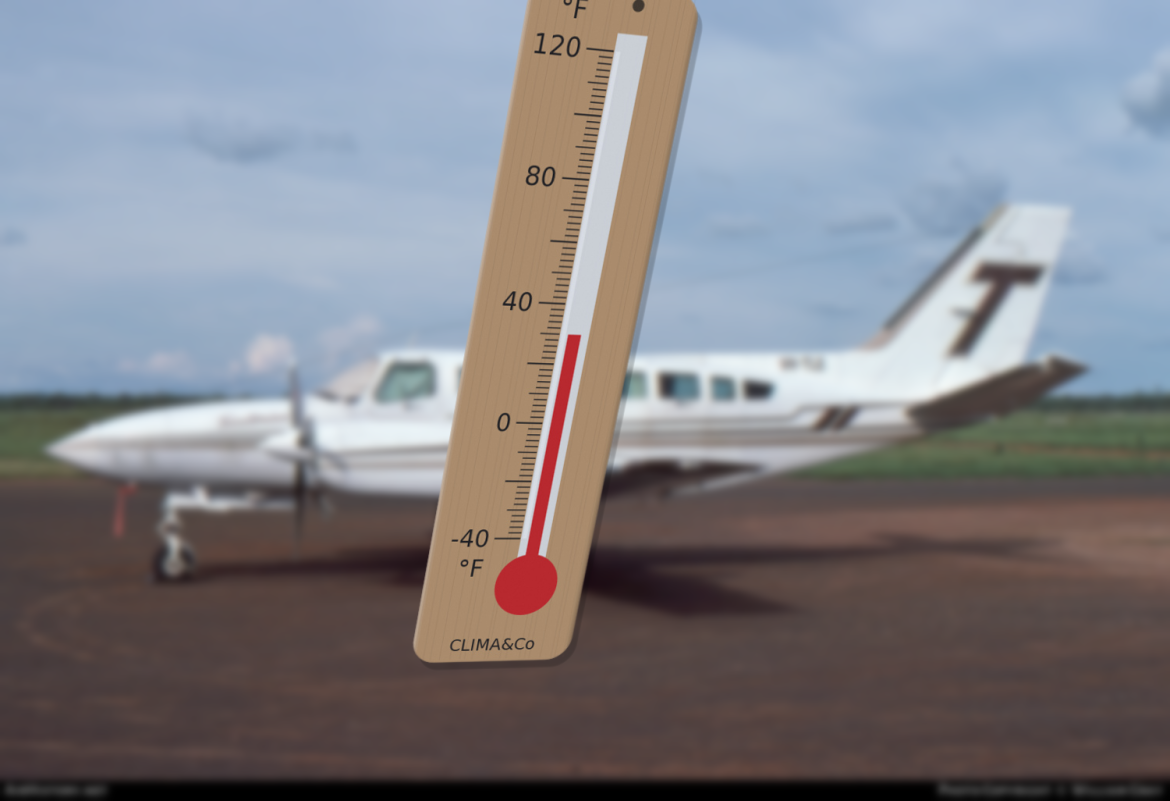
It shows 30 °F
